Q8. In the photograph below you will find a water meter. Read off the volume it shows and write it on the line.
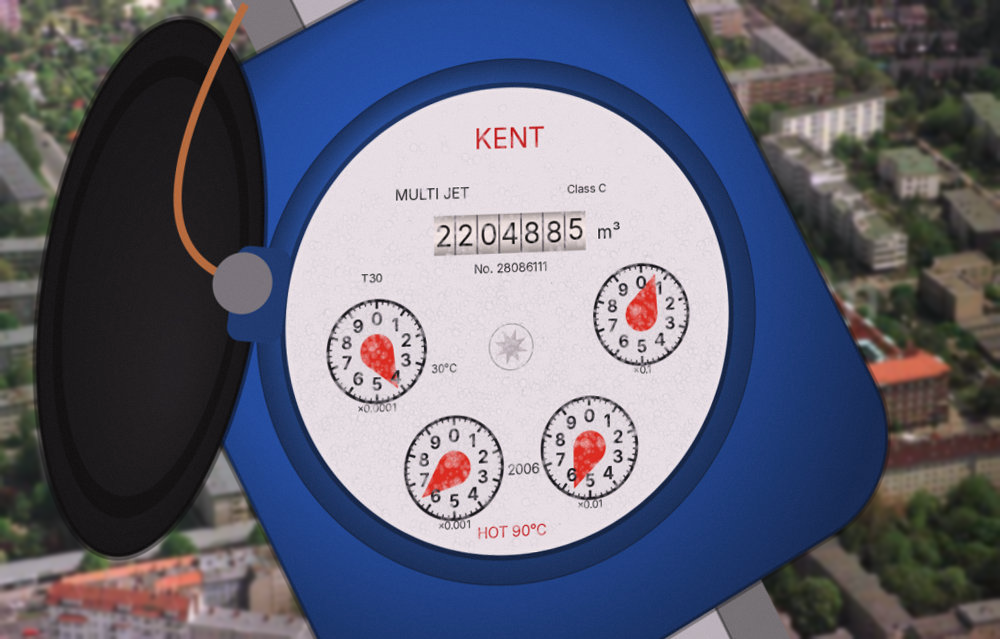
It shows 2204885.0564 m³
